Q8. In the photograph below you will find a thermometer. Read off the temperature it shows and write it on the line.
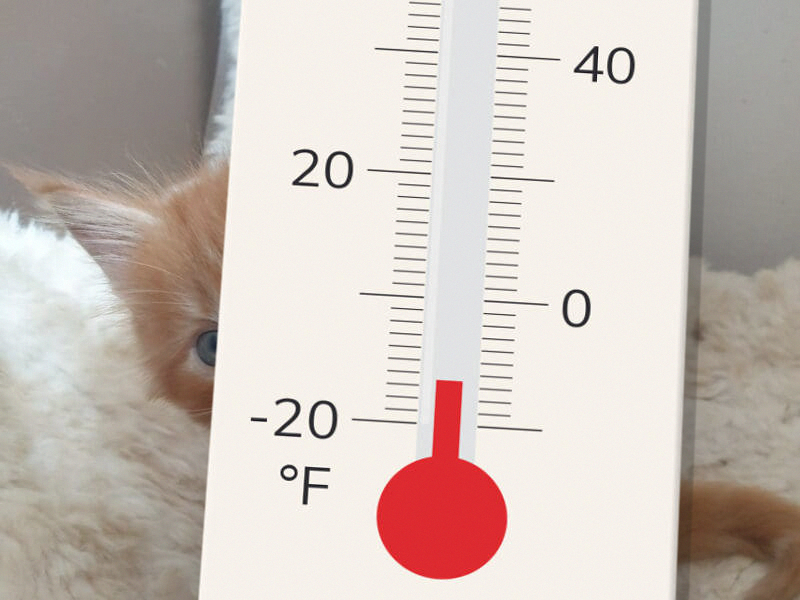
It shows -13 °F
